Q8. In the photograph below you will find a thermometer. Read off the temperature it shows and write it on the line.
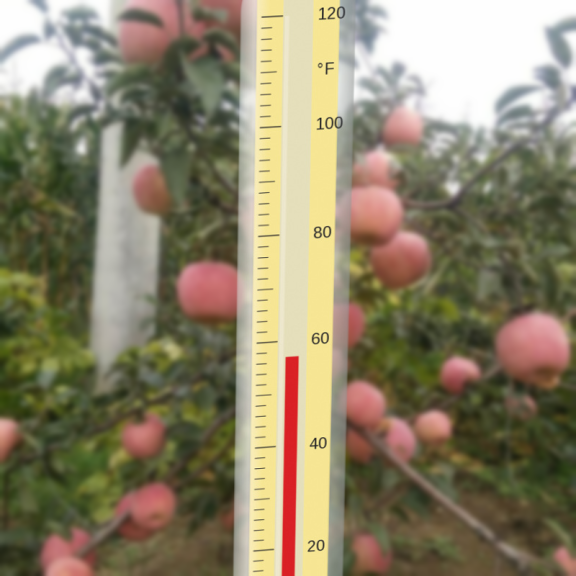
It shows 57 °F
